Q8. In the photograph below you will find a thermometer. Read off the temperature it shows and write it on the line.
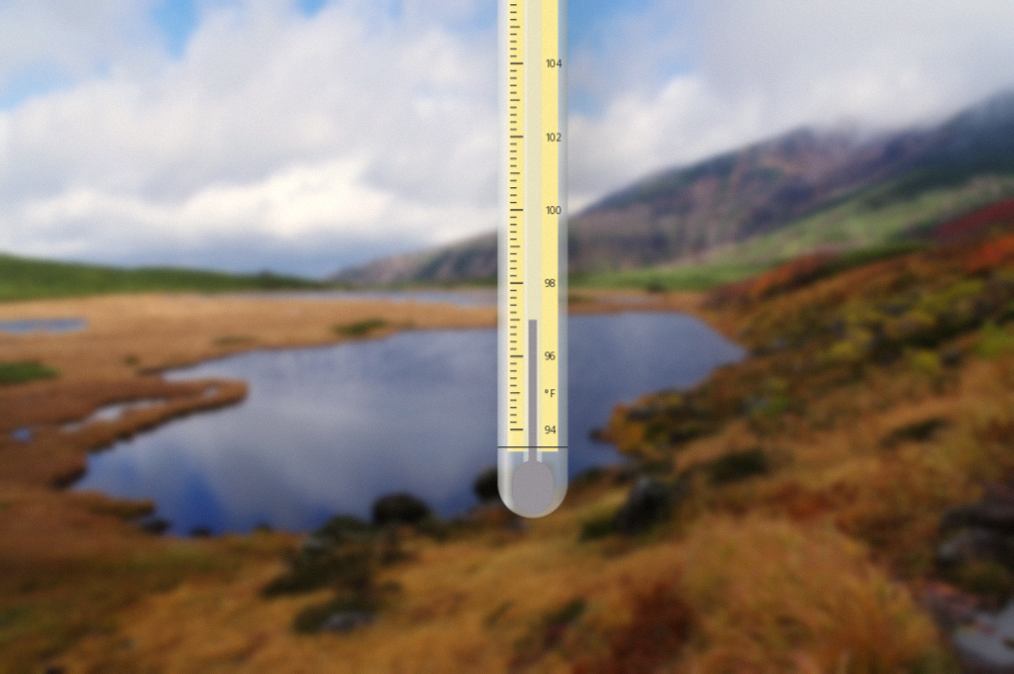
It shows 97 °F
